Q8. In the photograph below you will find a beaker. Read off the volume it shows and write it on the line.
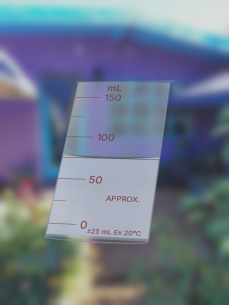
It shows 75 mL
